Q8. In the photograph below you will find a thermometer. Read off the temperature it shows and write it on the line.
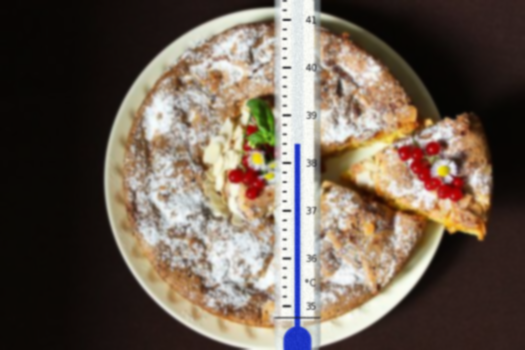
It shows 38.4 °C
